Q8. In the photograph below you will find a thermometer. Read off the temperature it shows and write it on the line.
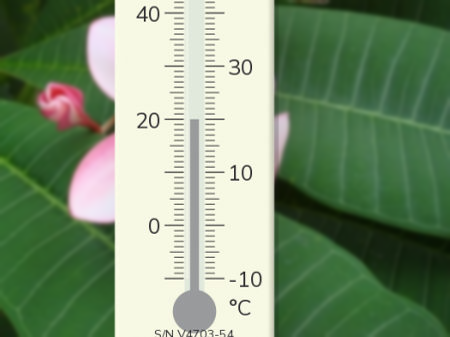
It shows 20 °C
